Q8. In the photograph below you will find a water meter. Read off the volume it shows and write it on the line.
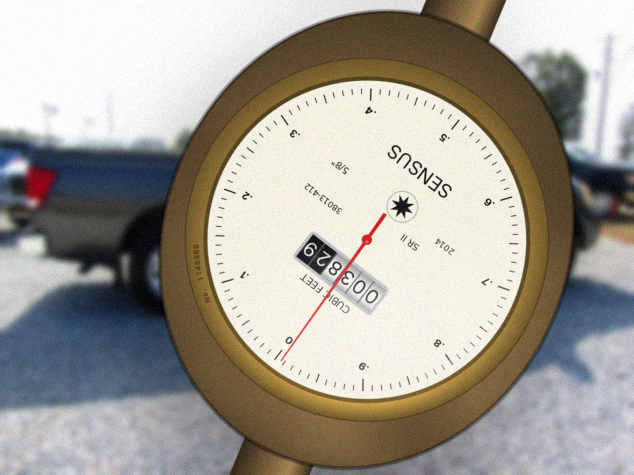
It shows 3828.99 ft³
